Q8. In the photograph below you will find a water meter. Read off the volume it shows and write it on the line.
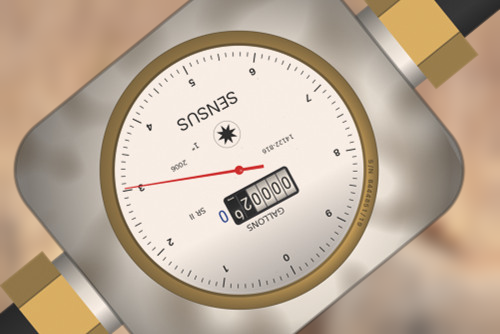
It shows 263.0 gal
